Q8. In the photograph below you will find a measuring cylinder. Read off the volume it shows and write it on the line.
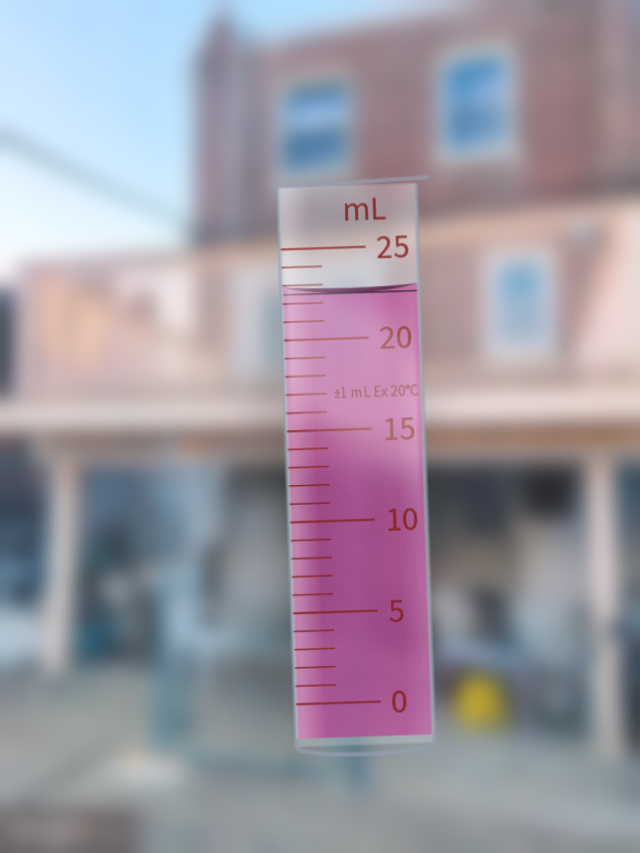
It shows 22.5 mL
